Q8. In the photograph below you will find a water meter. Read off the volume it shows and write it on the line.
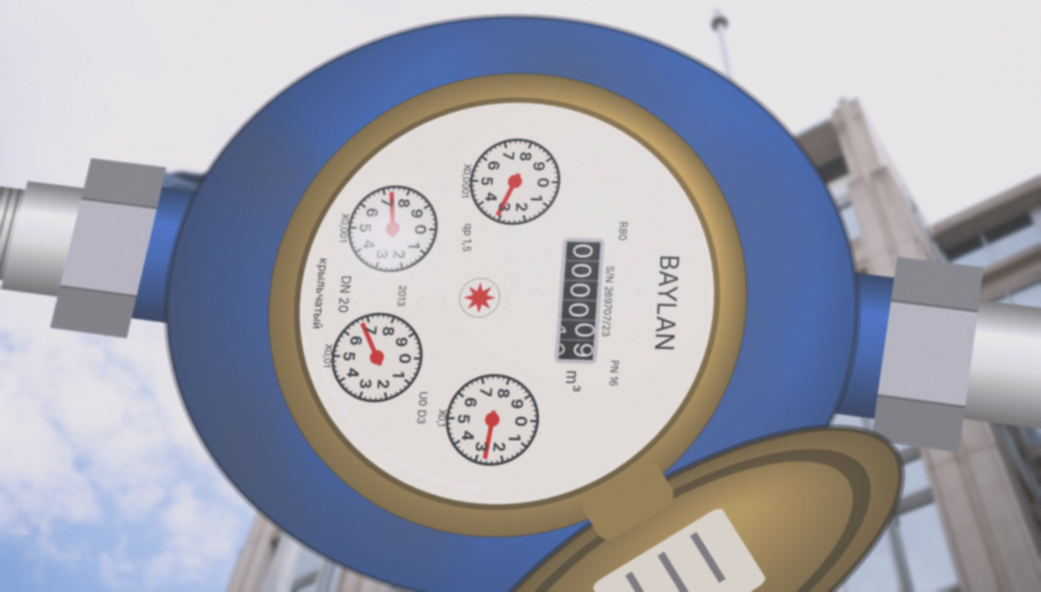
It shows 9.2673 m³
